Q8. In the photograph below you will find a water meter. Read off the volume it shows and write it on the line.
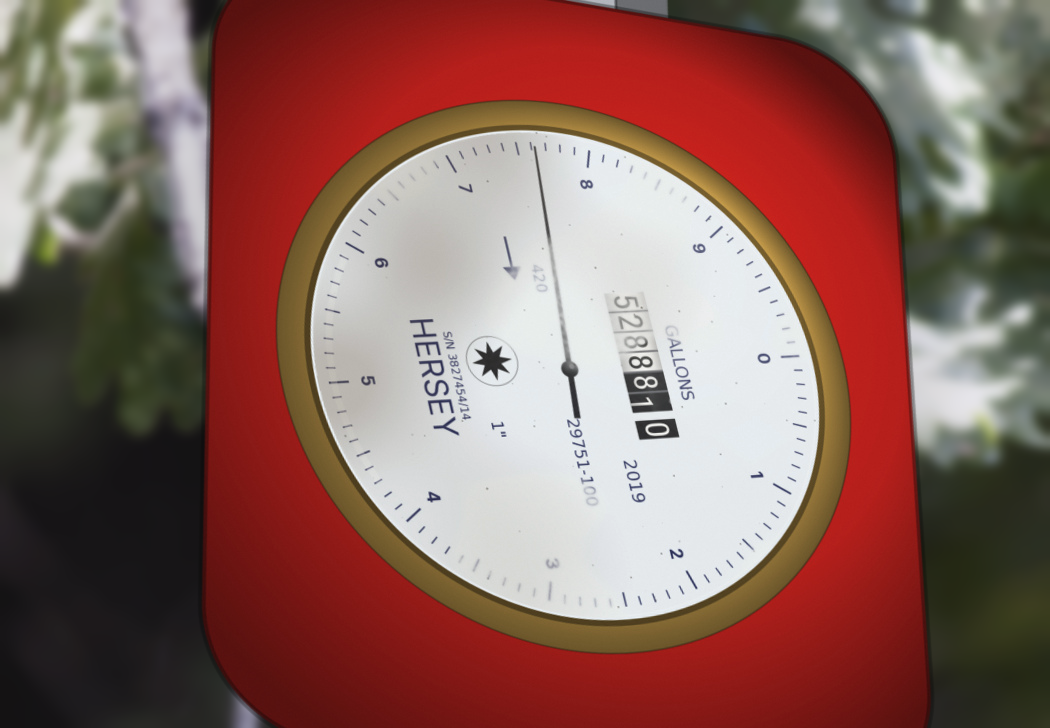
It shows 5288807.6 gal
